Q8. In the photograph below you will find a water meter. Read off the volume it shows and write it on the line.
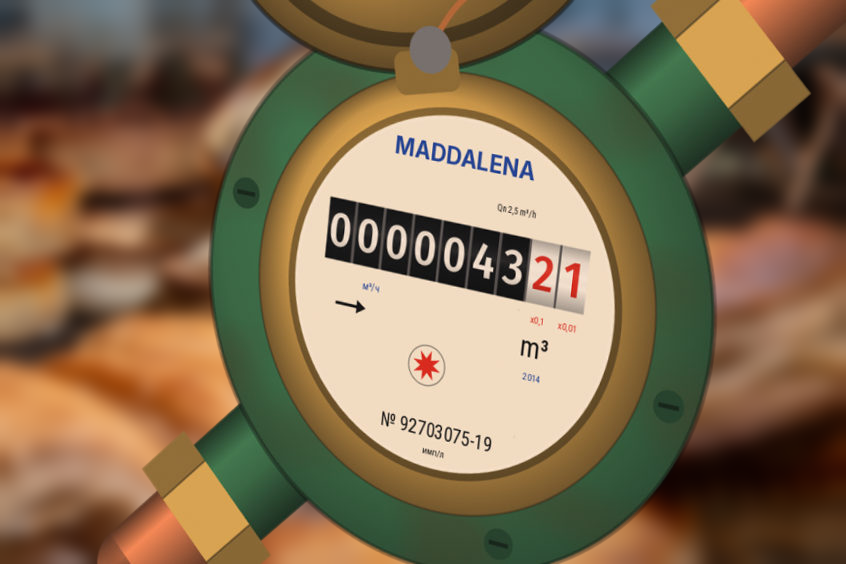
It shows 43.21 m³
